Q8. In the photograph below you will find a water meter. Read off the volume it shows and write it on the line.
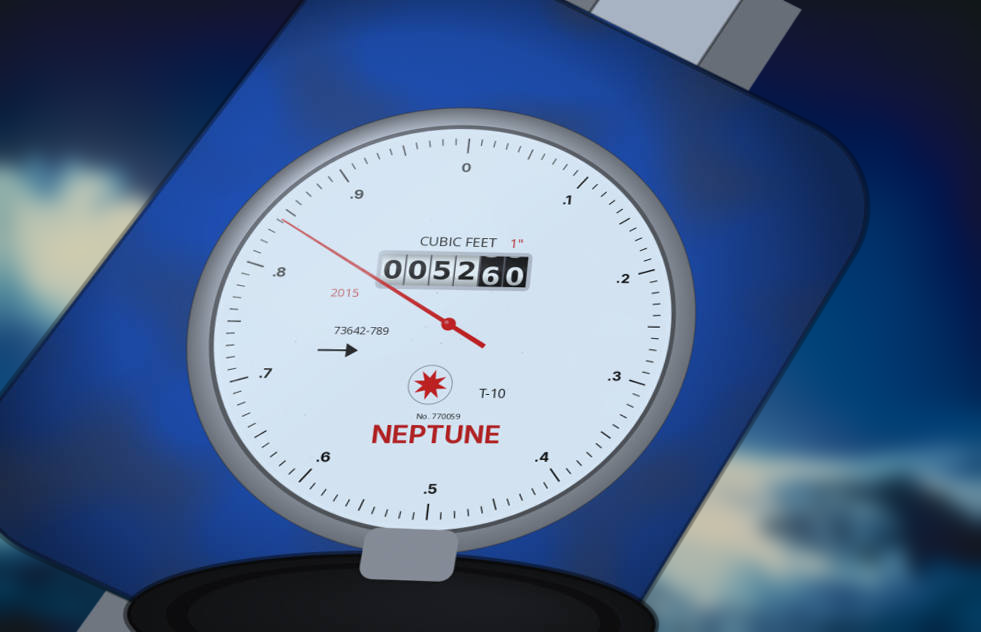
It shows 5259.84 ft³
